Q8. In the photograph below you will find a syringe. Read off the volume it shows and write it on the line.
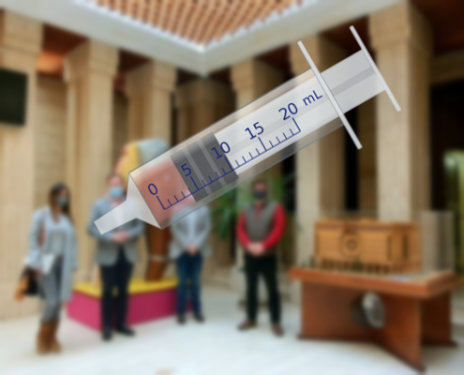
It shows 4 mL
